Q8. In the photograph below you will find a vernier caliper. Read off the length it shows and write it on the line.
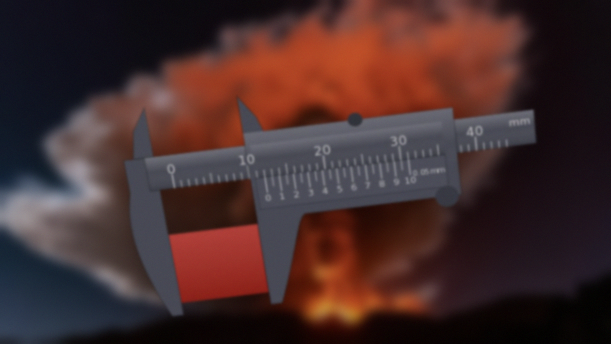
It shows 12.0 mm
